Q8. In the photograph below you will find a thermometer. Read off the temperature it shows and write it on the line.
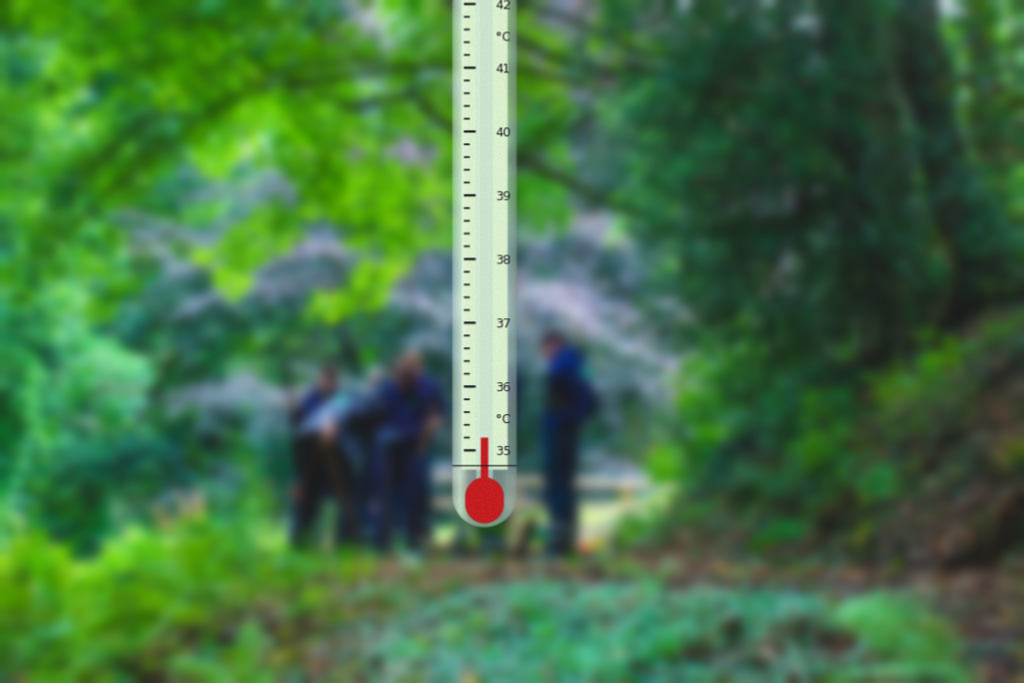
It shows 35.2 °C
